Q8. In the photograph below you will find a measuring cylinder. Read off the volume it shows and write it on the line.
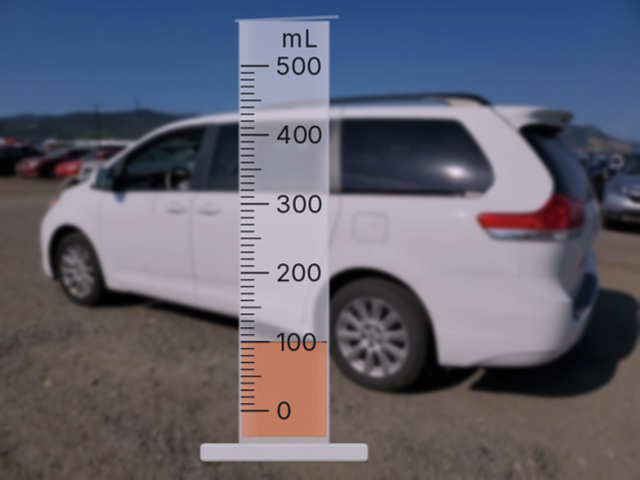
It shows 100 mL
